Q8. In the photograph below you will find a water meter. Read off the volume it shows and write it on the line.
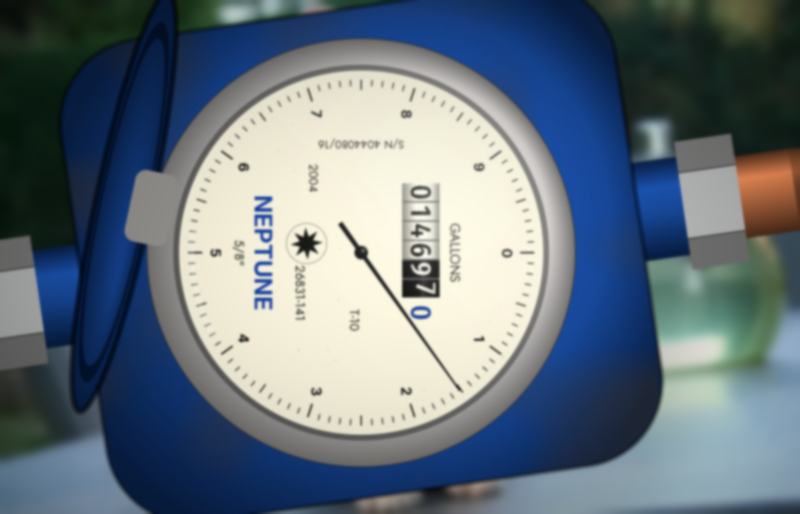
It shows 146971.5 gal
